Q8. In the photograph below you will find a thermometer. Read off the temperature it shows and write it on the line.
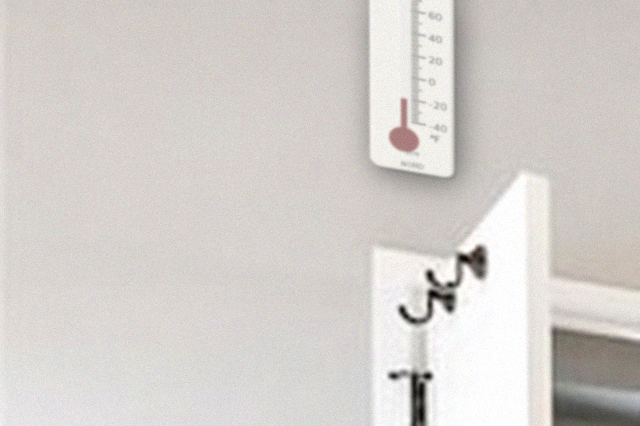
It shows -20 °F
